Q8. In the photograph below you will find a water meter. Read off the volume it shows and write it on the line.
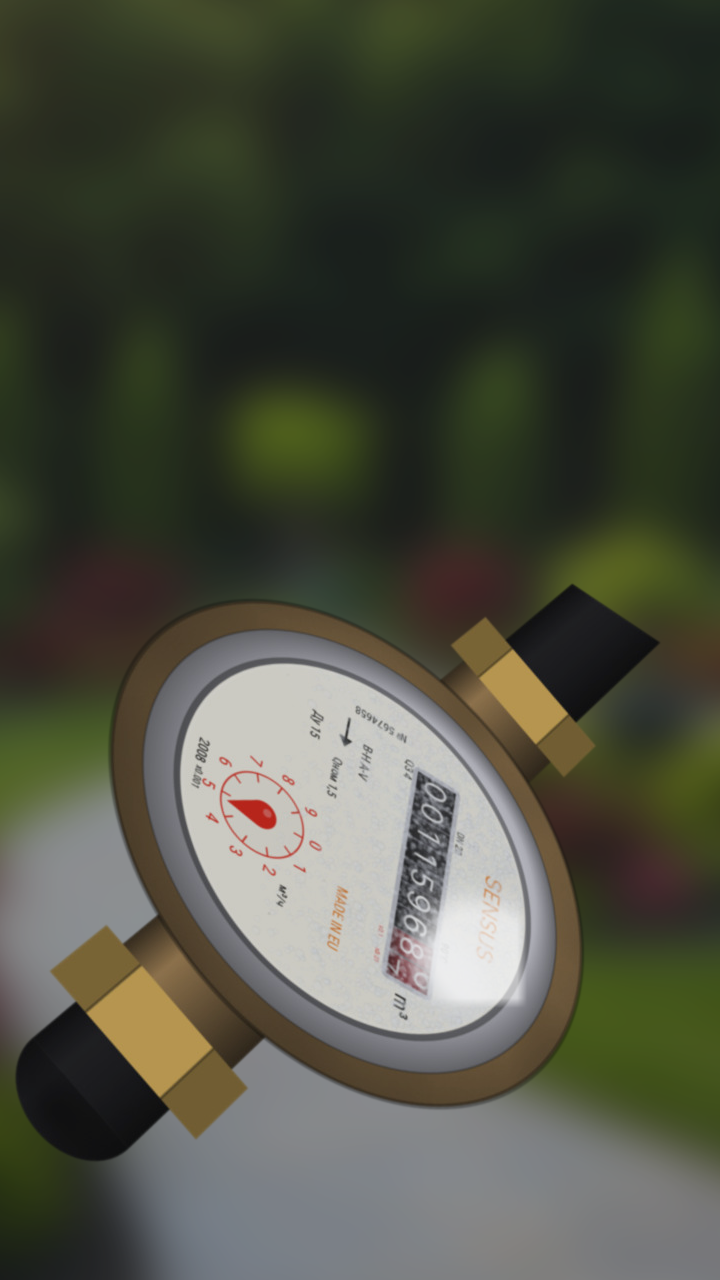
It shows 11596.864 m³
